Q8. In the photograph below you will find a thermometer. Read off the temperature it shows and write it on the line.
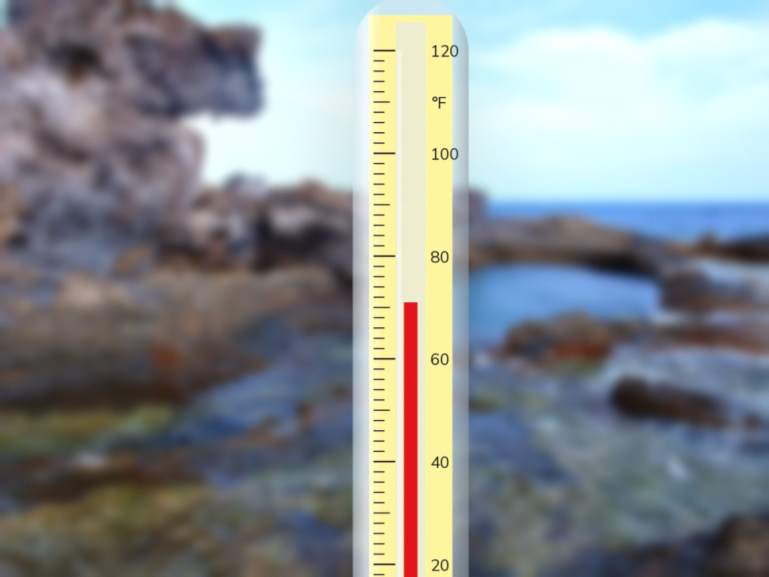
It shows 71 °F
